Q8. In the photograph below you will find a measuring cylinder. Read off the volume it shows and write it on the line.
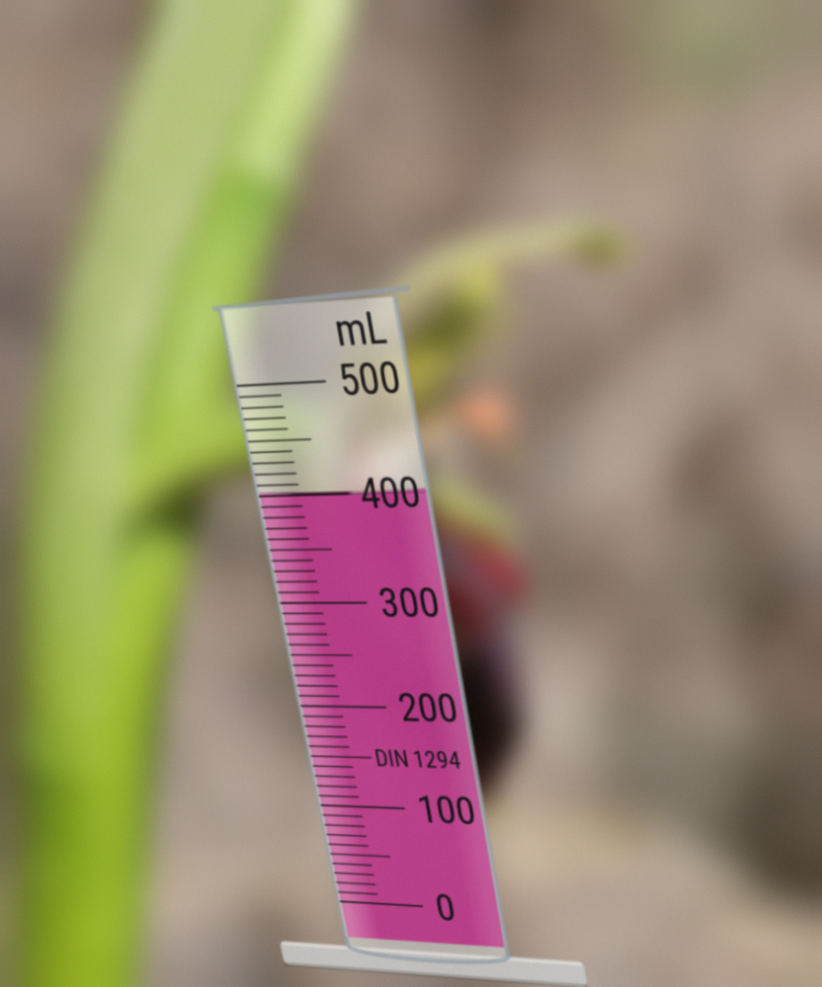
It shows 400 mL
